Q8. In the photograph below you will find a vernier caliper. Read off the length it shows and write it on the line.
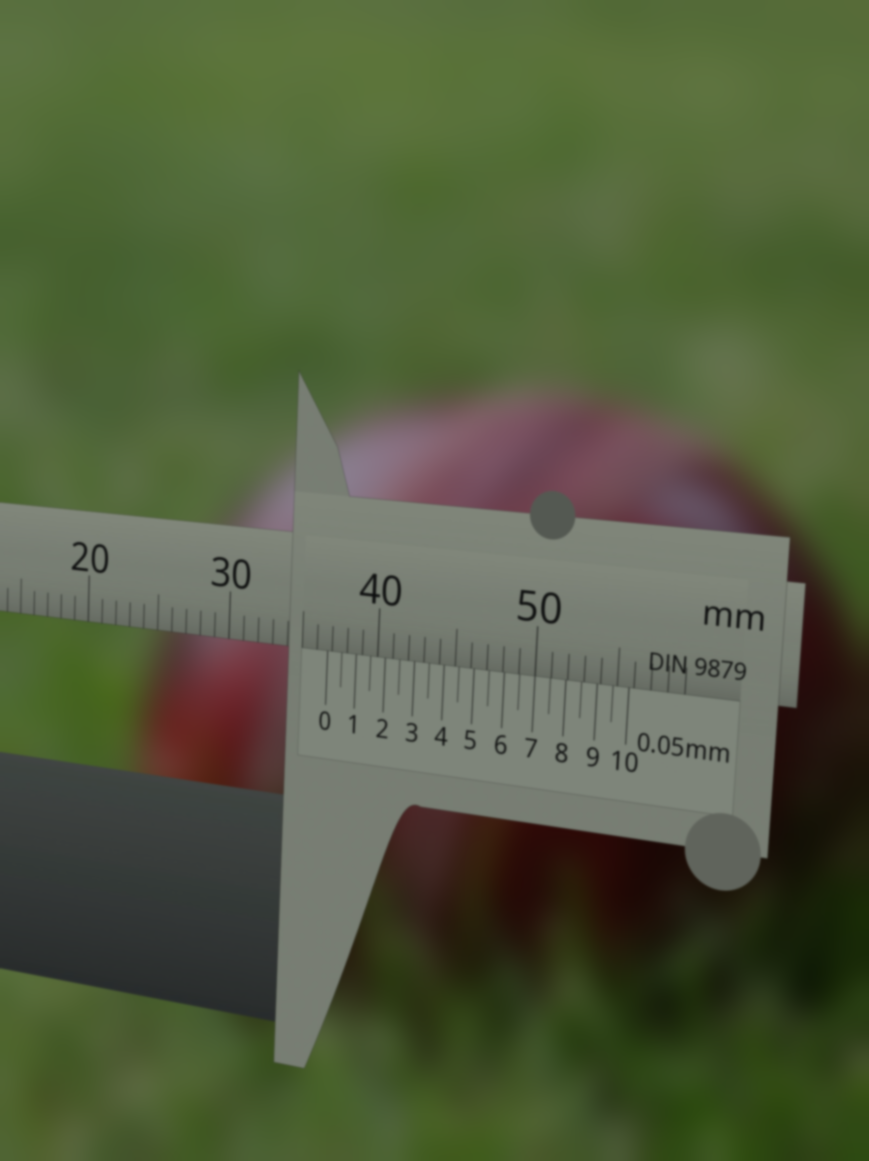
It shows 36.7 mm
